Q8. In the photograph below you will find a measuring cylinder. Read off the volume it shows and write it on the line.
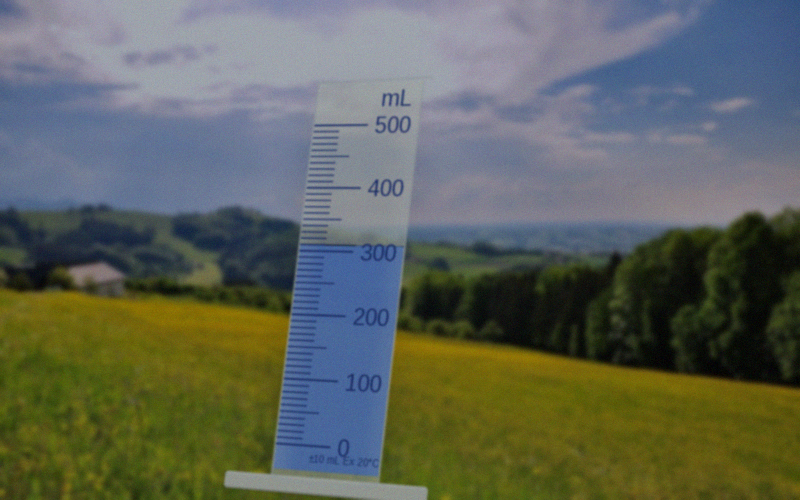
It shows 310 mL
